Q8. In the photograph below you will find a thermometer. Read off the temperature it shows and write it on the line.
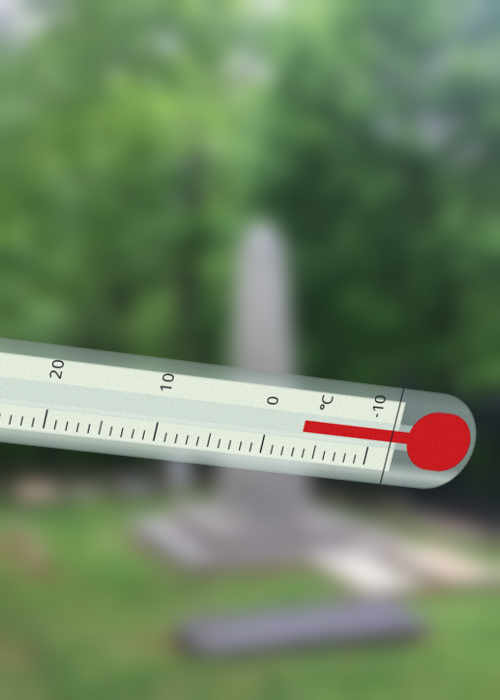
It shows -3.5 °C
